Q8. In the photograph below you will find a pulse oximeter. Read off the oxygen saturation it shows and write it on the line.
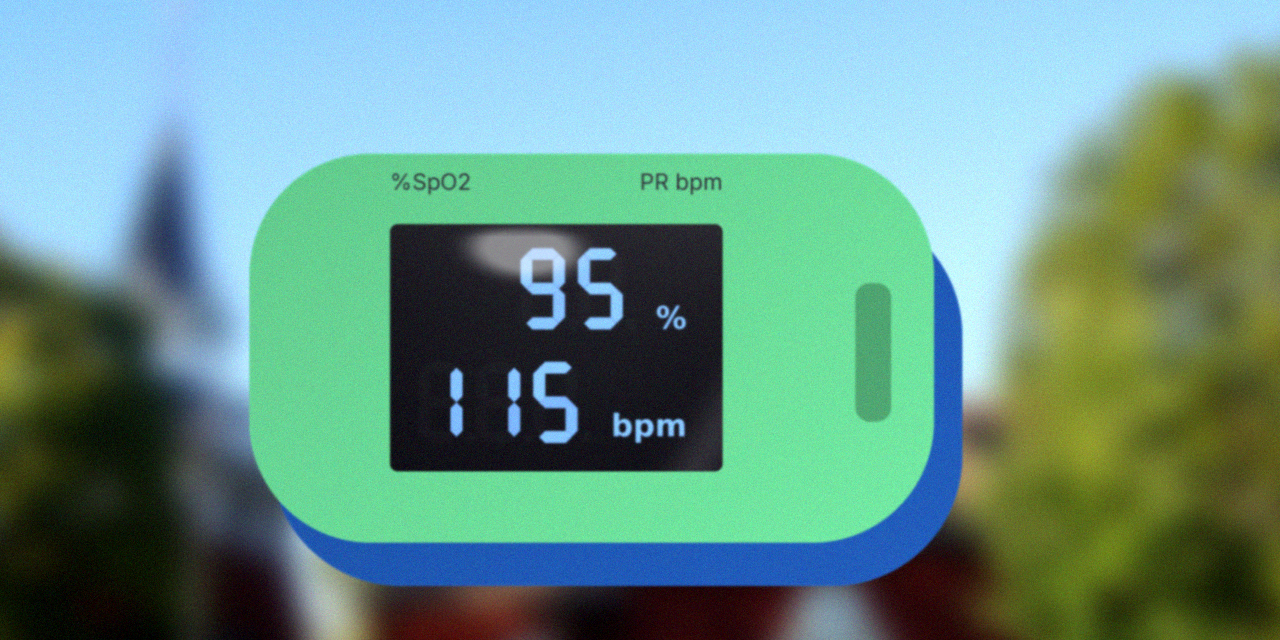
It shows 95 %
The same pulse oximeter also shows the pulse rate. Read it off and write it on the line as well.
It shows 115 bpm
